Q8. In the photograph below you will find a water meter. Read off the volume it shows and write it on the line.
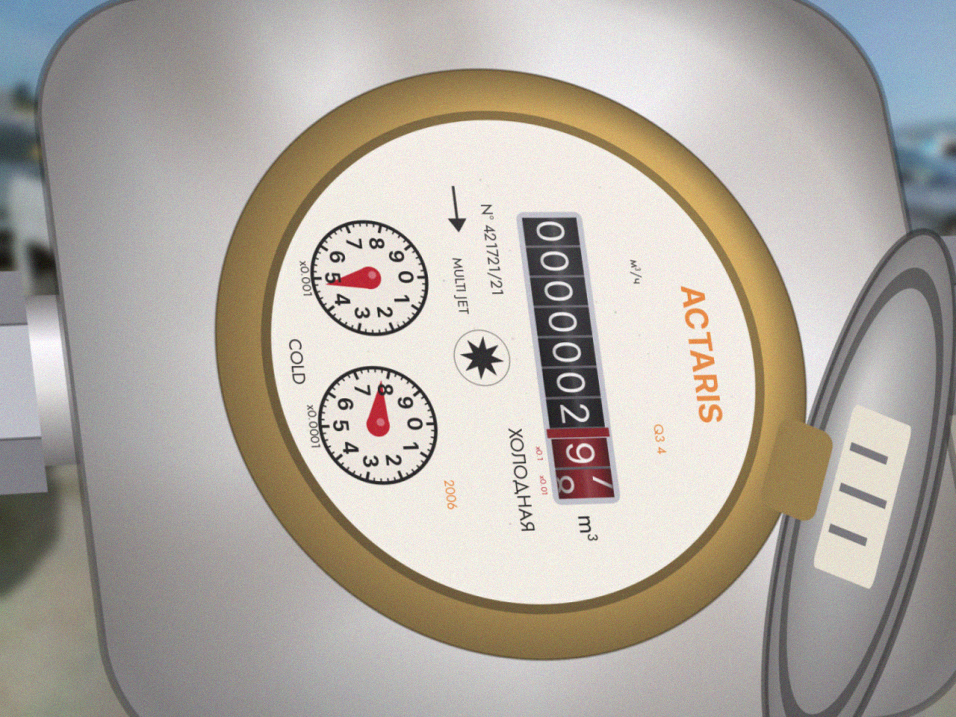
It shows 2.9747 m³
